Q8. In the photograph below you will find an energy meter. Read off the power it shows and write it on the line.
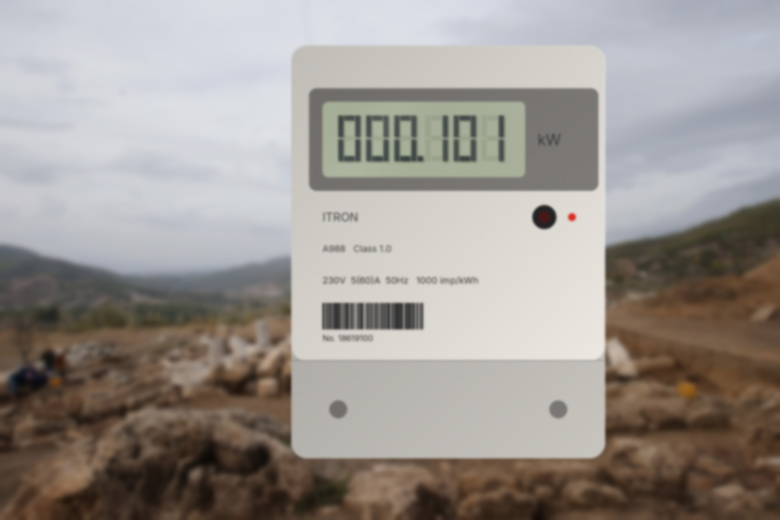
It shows 0.101 kW
